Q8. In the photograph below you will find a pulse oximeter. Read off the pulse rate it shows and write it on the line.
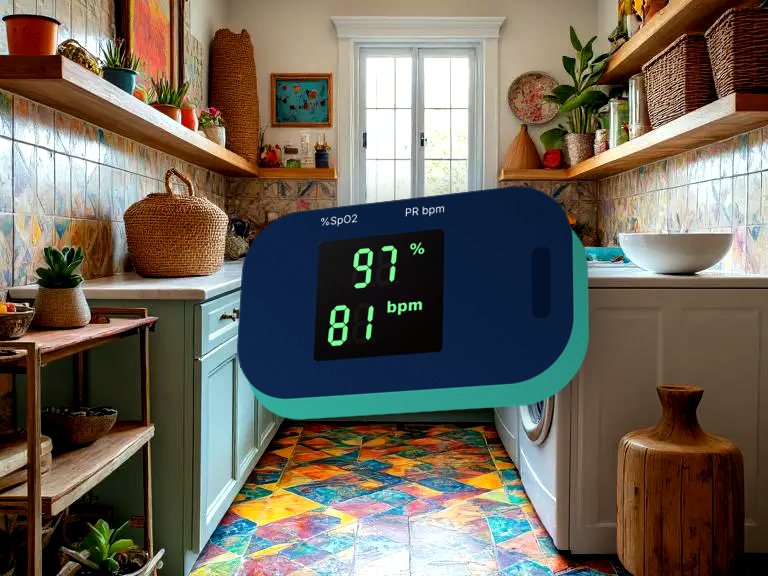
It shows 81 bpm
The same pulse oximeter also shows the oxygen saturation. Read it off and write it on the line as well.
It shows 97 %
